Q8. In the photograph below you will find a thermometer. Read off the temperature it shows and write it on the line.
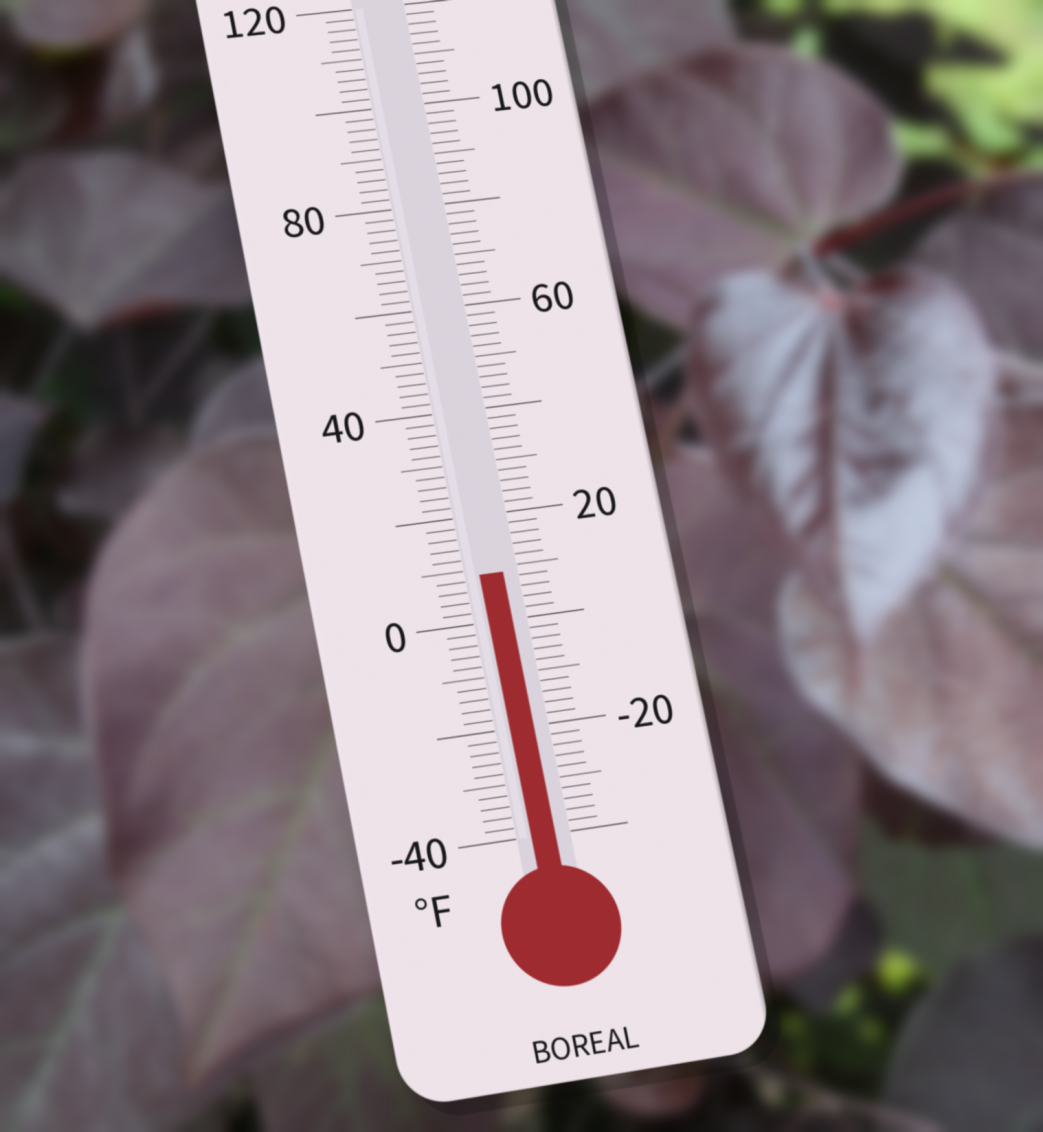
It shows 9 °F
